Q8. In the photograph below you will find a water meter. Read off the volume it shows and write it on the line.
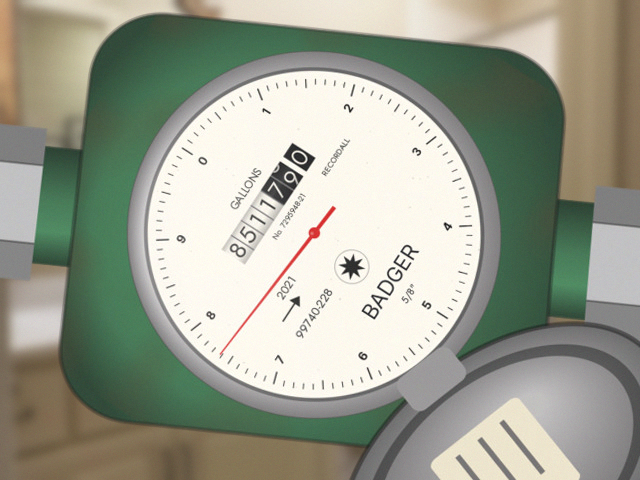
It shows 8511787.6 gal
